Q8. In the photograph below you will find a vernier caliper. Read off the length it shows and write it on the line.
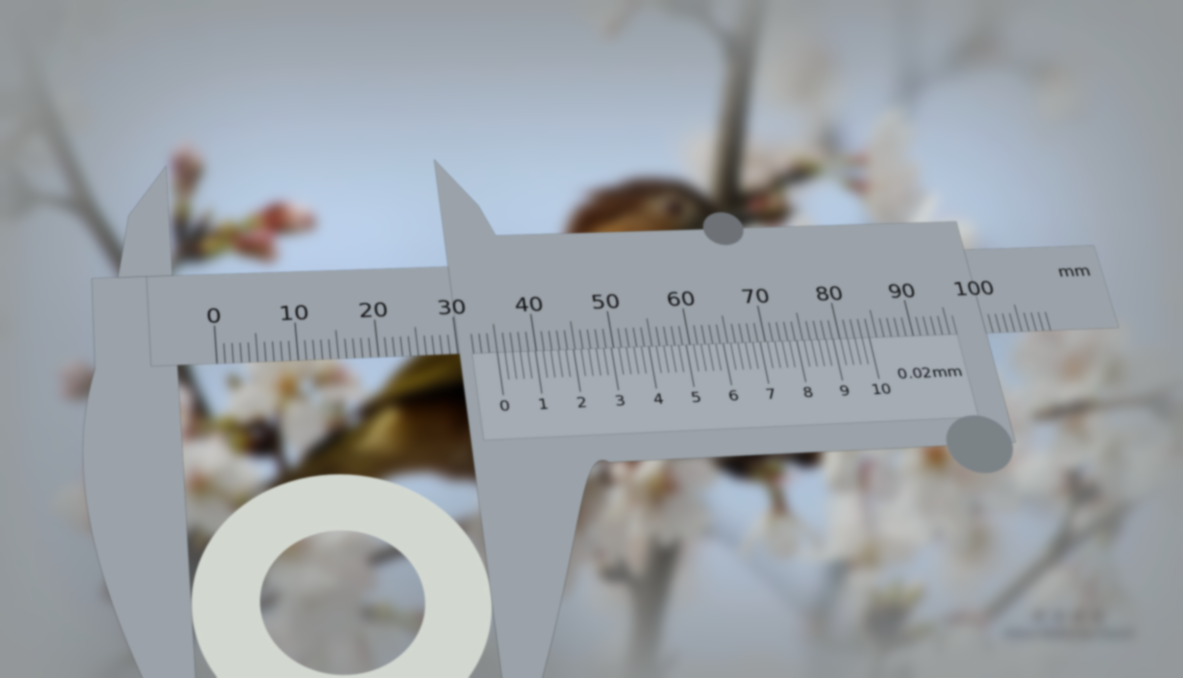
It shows 35.0 mm
